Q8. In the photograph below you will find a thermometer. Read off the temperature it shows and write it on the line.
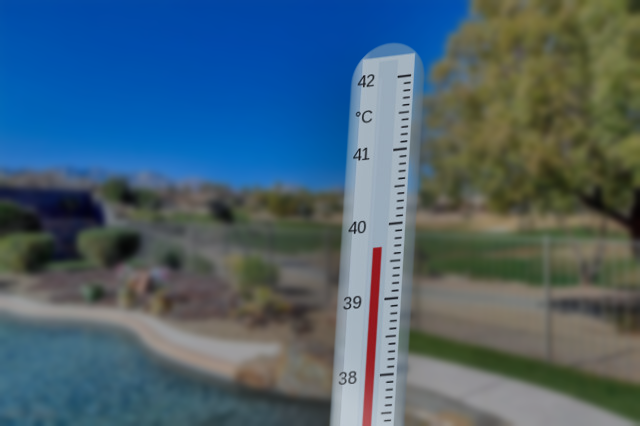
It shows 39.7 °C
